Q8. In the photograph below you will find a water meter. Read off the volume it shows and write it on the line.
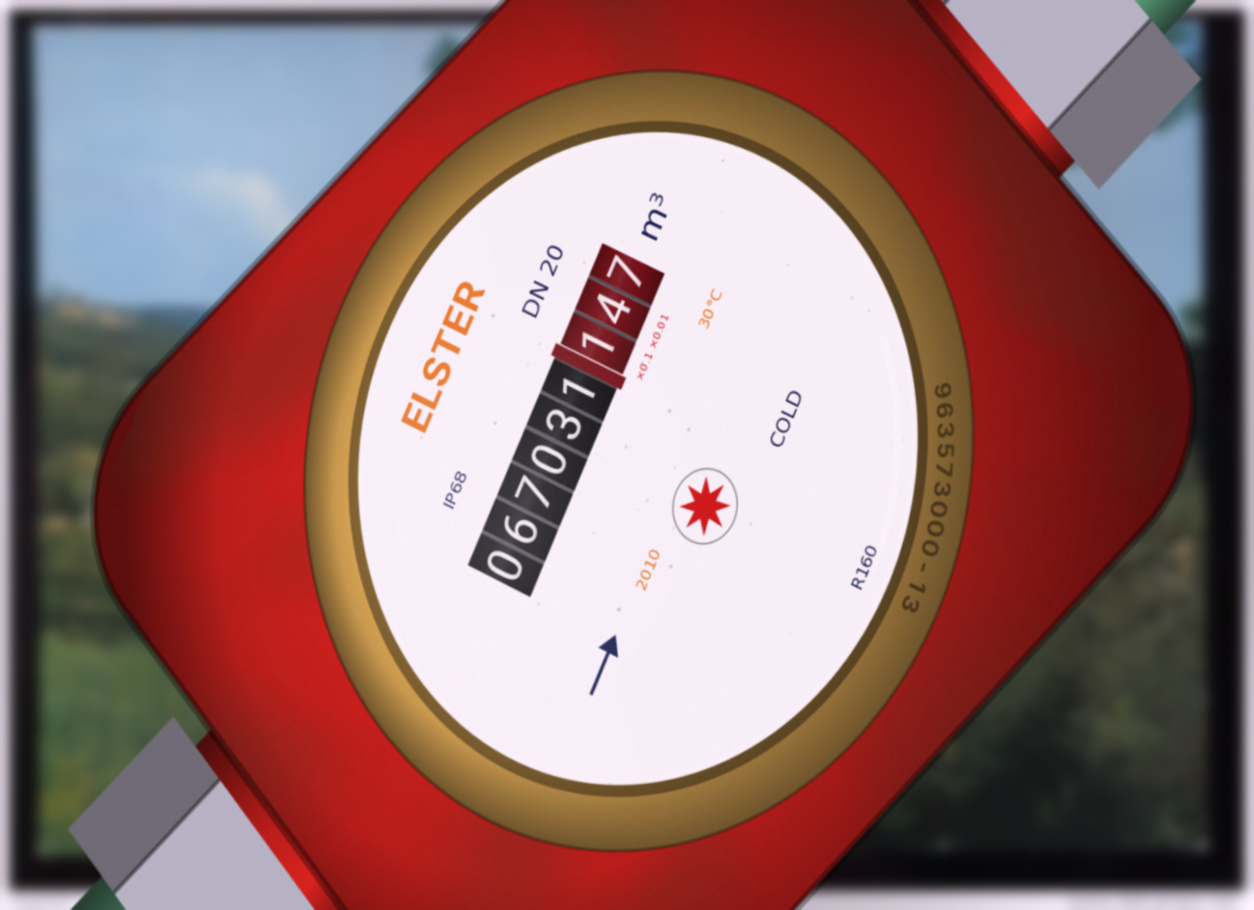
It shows 67031.147 m³
